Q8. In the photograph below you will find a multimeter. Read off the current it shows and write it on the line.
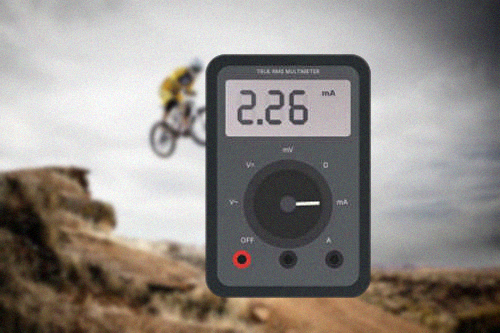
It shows 2.26 mA
